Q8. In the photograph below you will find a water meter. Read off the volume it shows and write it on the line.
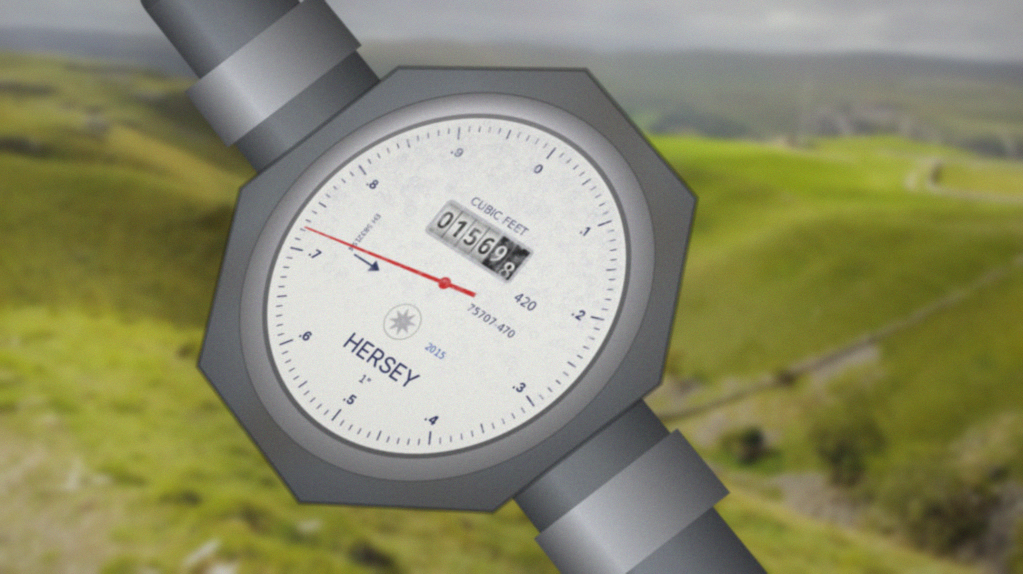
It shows 15697.72 ft³
